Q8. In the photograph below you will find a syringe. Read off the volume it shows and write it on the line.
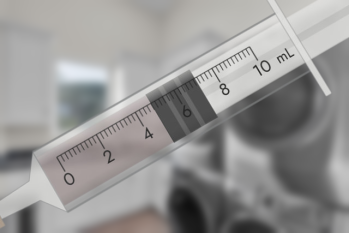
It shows 4.8 mL
